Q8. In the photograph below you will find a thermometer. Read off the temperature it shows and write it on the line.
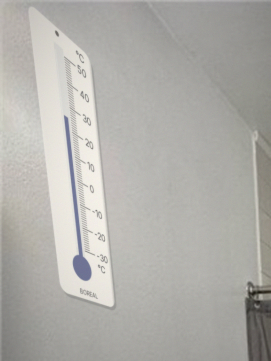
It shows 25 °C
